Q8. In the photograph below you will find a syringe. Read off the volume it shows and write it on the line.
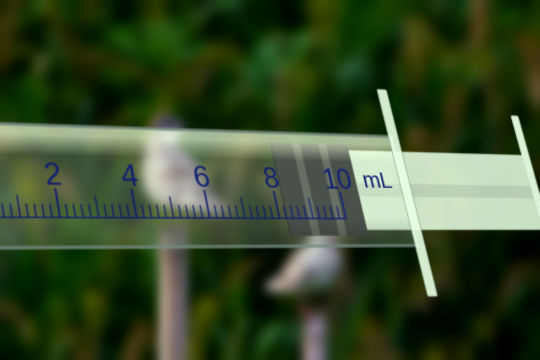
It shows 8.2 mL
